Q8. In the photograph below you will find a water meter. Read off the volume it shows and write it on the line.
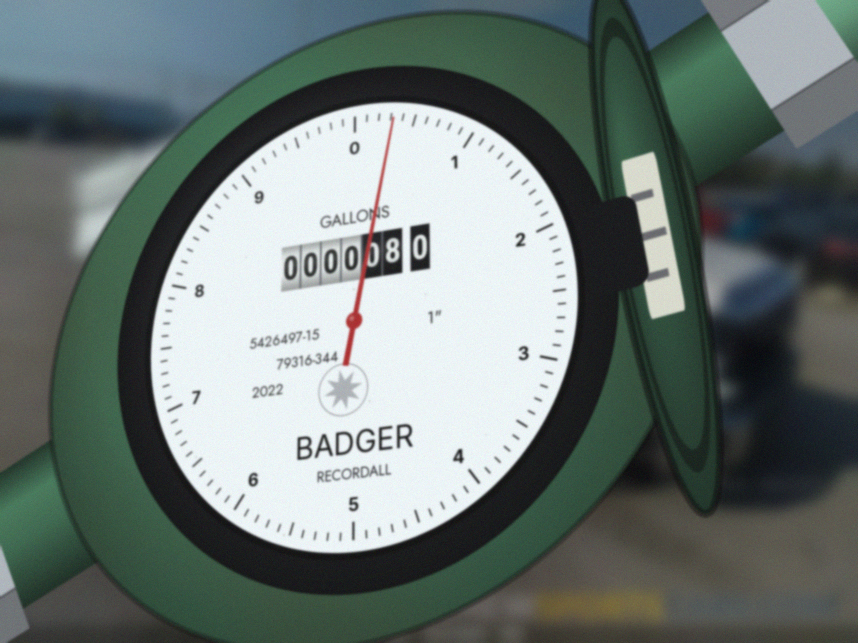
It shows 80.3 gal
